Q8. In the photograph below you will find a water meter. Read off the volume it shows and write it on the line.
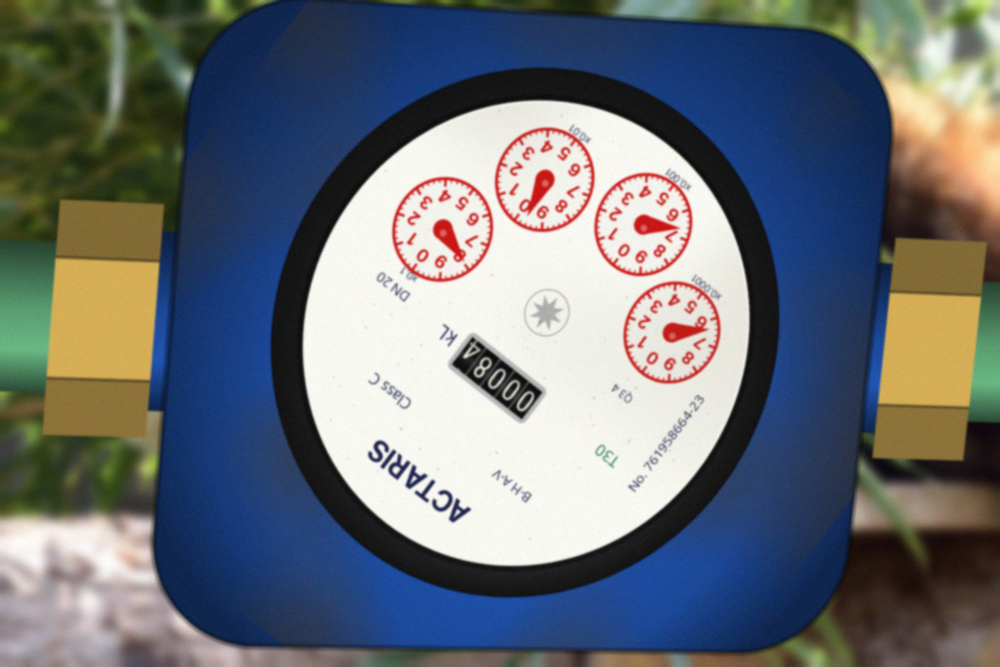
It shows 83.7966 kL
